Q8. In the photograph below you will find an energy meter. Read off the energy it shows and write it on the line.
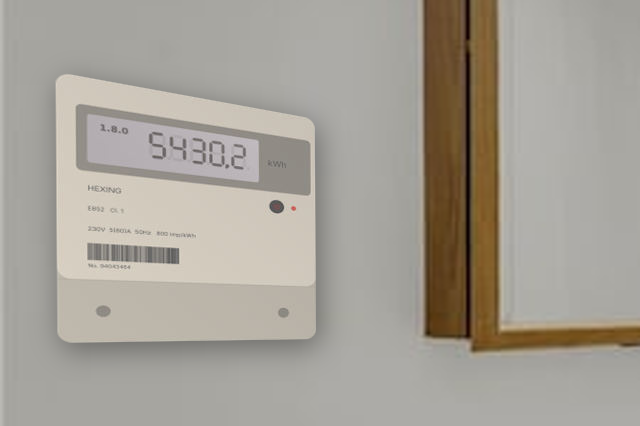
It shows 5430.2 kWh
